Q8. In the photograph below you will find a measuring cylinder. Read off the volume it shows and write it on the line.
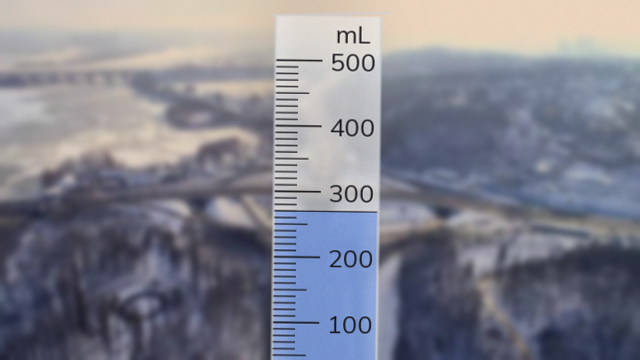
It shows 270 mL
